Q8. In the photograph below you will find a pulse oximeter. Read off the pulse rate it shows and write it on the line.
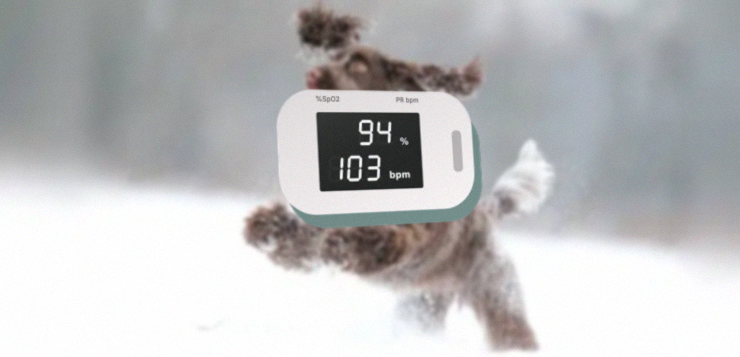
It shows 103 bpm
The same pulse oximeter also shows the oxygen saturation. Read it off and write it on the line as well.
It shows 94 %
